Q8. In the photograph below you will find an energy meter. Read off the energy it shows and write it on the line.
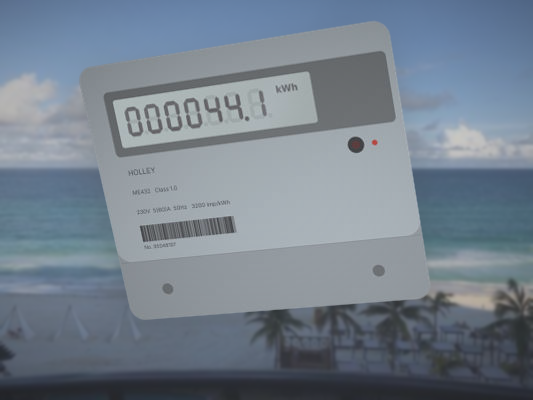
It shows 44.1 kWh
